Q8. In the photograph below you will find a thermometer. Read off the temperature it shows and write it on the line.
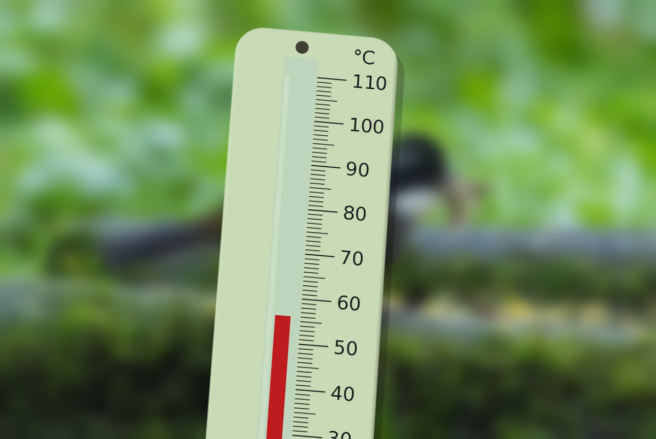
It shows 56 °C
